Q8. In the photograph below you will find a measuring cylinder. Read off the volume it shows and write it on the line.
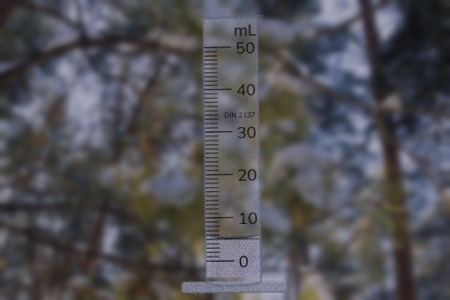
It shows 5 mL
